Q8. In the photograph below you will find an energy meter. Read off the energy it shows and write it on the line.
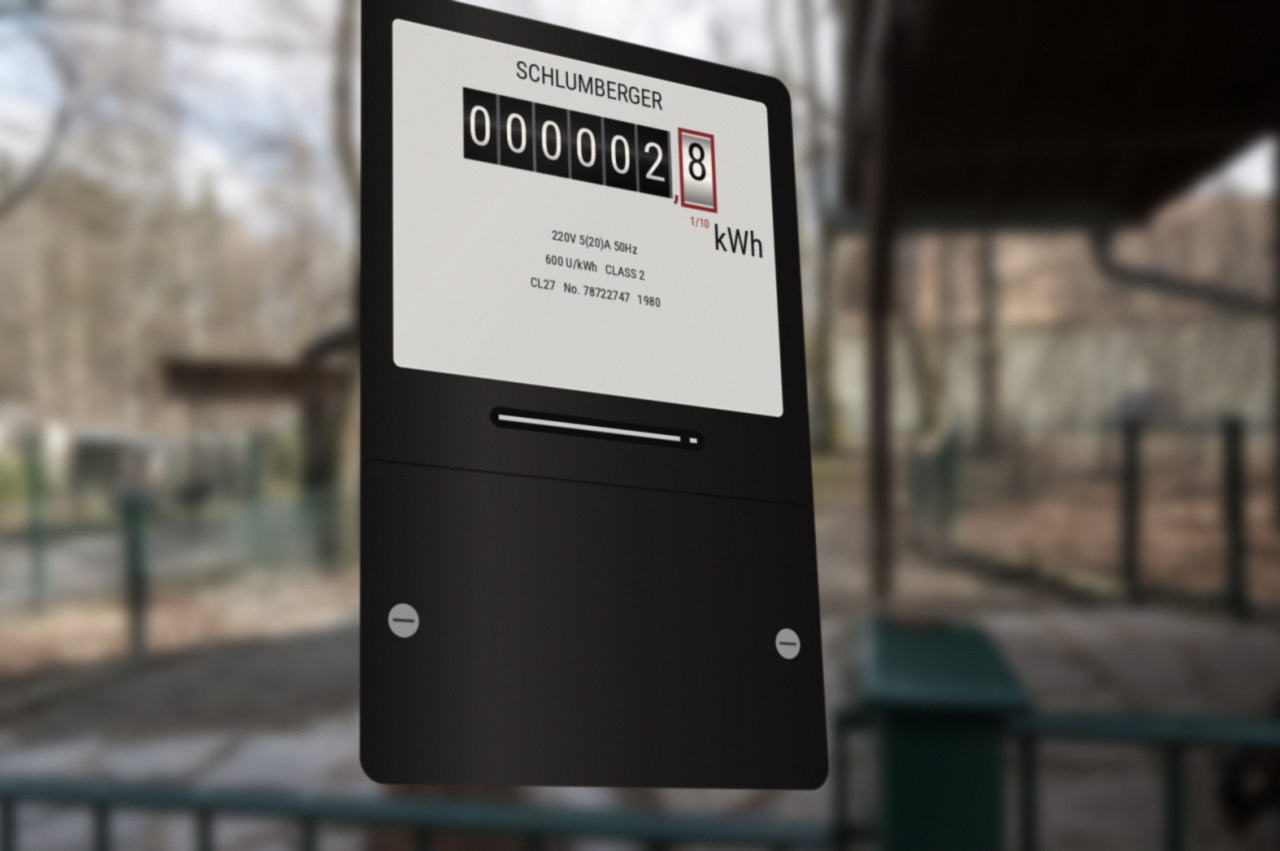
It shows 2.8 kWh
